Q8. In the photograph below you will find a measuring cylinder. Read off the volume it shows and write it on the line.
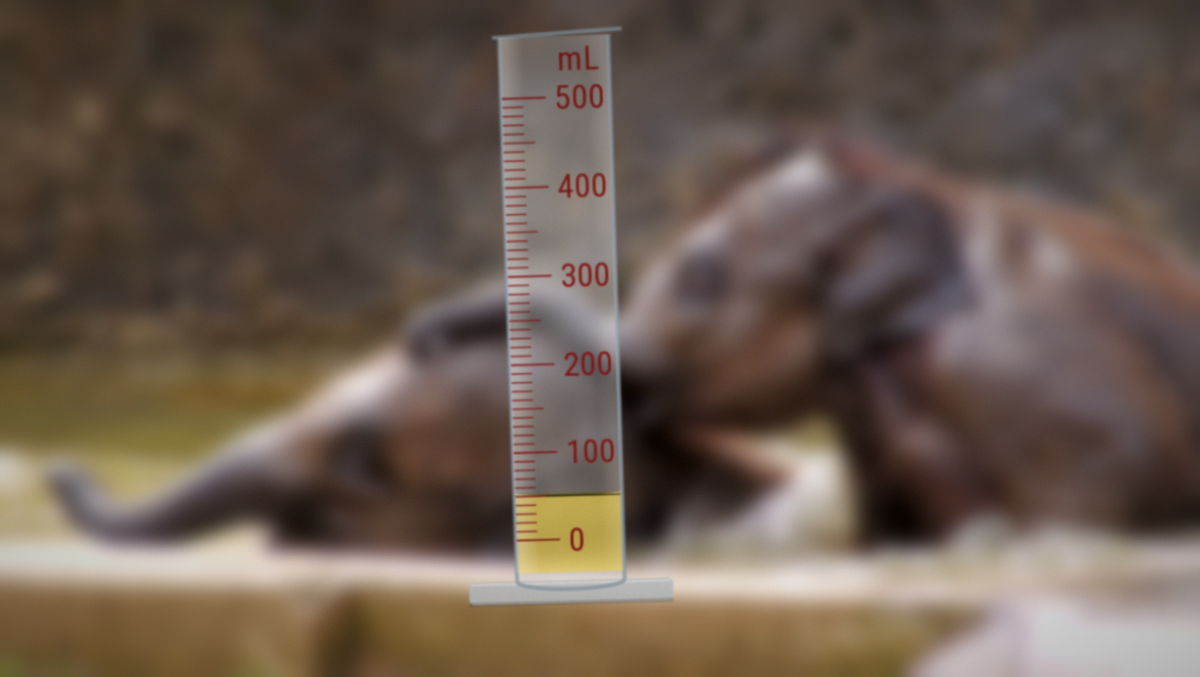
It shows 50 mL
